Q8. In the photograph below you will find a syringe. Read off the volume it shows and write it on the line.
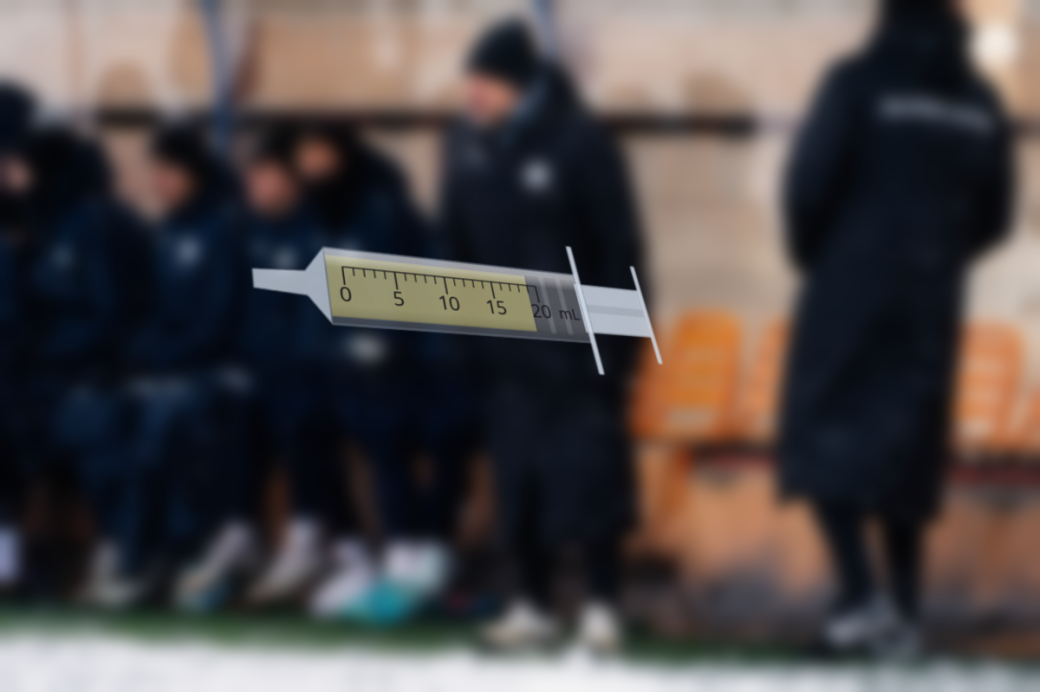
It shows 19 mL
